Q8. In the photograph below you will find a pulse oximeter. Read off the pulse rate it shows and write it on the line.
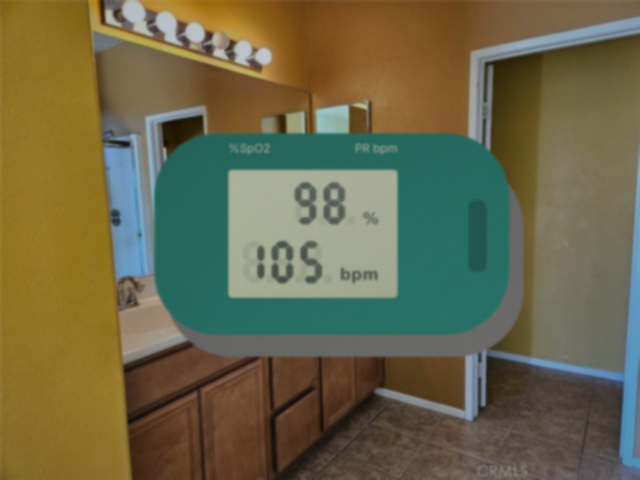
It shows 105 bpm
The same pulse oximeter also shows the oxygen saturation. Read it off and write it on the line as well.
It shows 98 %
